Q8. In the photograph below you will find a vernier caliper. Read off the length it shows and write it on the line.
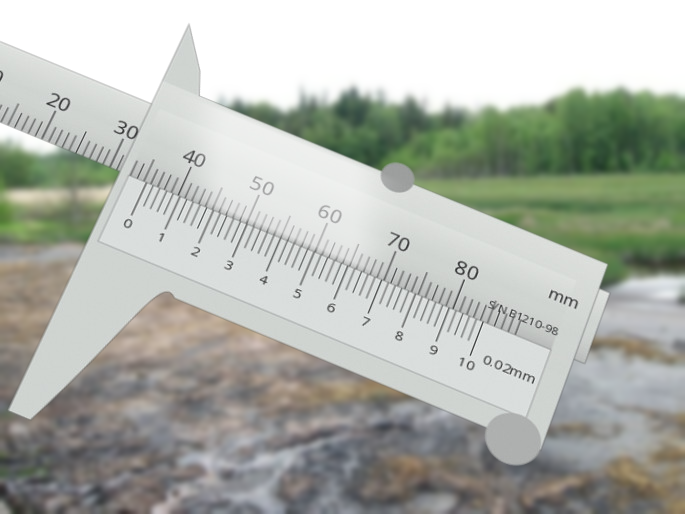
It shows 35.4 mm
